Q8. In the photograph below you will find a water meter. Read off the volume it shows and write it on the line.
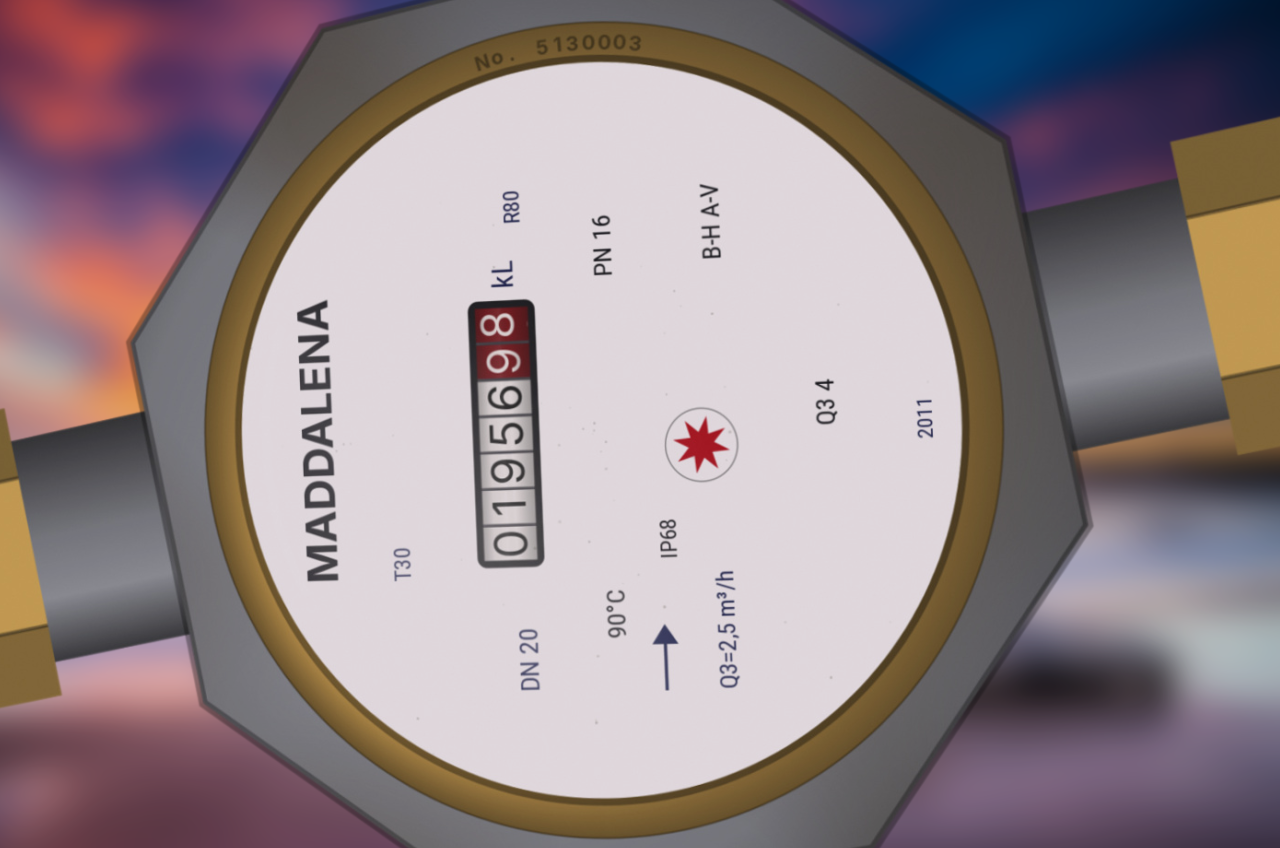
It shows 1956.98 kL
